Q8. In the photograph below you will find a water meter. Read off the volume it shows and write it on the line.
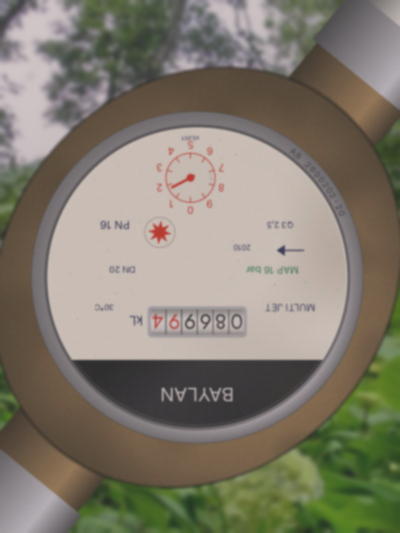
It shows 869.941 kL
